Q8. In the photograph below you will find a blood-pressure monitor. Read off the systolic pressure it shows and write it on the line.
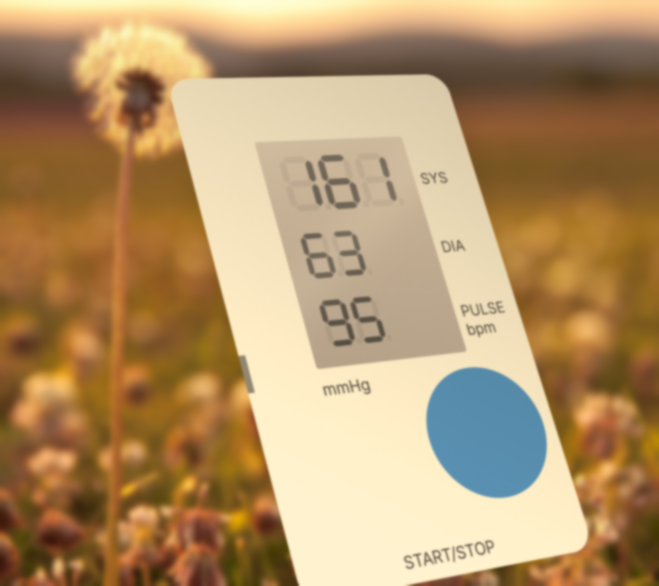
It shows 161 mmHg
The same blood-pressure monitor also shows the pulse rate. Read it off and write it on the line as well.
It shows 95 bpm
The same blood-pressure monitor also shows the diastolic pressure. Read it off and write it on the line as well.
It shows 63 mmHg
